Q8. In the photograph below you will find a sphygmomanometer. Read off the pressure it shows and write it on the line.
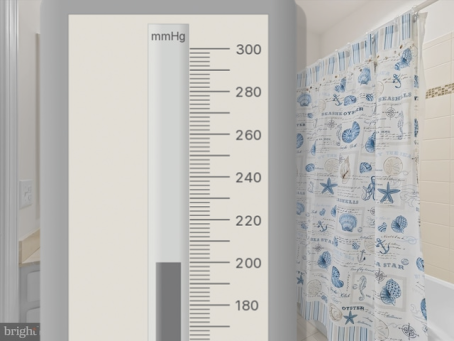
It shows 200 mmHg
